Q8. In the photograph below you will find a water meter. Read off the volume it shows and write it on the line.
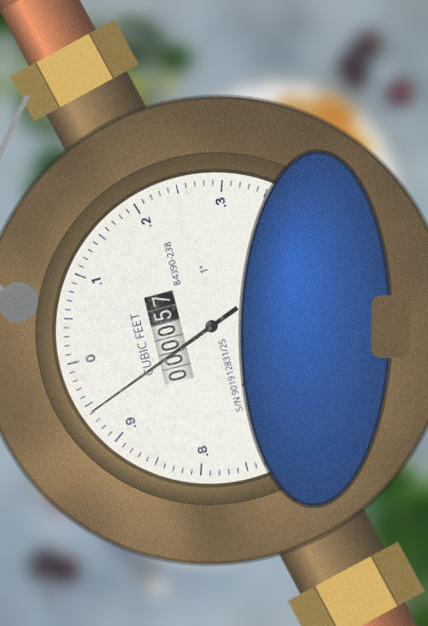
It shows 56.94 ft³
